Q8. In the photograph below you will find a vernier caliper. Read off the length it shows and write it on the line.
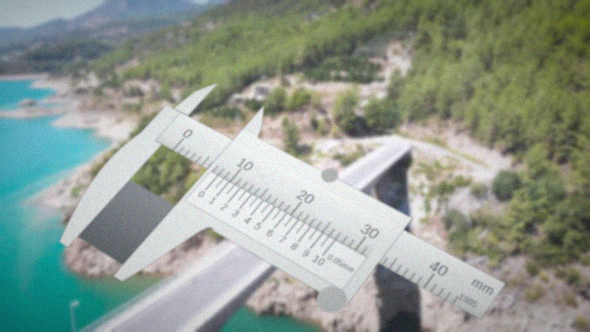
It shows 8.0 mm
